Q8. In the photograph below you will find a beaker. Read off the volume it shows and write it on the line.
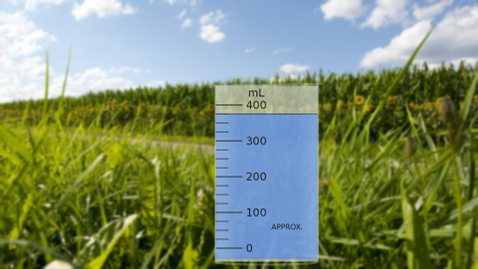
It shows 375 mL
